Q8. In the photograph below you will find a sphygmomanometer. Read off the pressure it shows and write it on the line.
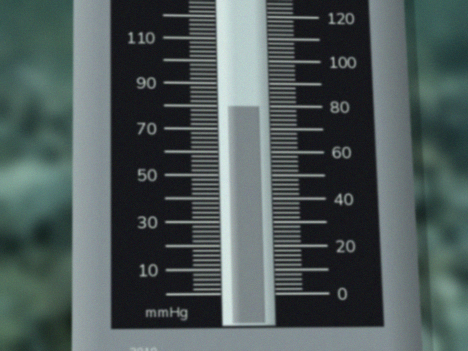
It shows 80 mmHg
